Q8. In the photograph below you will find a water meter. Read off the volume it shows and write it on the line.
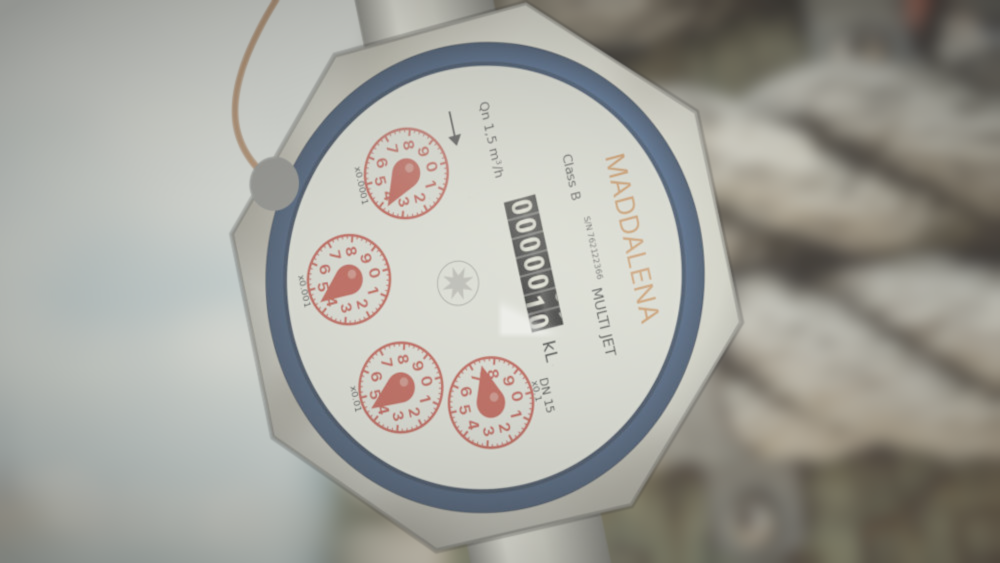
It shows 9.7443 kL
